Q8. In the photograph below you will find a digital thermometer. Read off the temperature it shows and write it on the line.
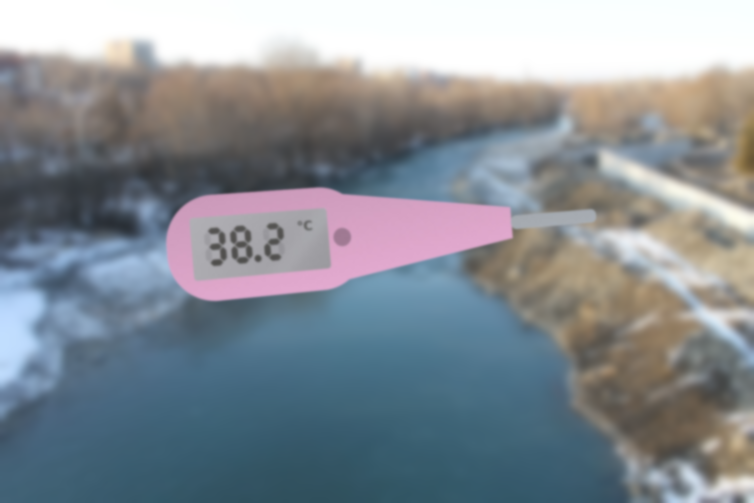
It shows 38.2 °C
